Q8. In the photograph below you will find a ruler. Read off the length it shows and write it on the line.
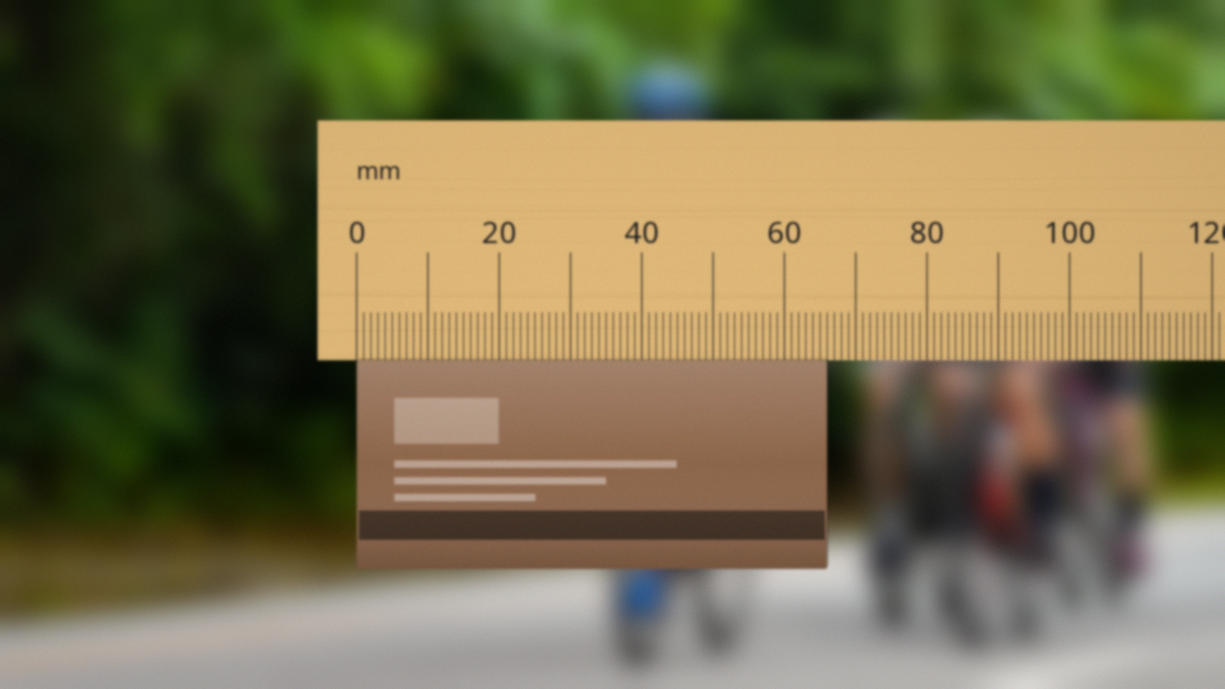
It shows 66 mm
